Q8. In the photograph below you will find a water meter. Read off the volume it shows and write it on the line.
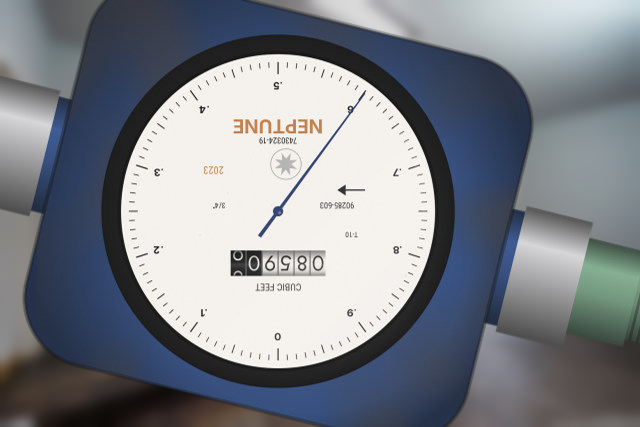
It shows 85908.60 ft³
